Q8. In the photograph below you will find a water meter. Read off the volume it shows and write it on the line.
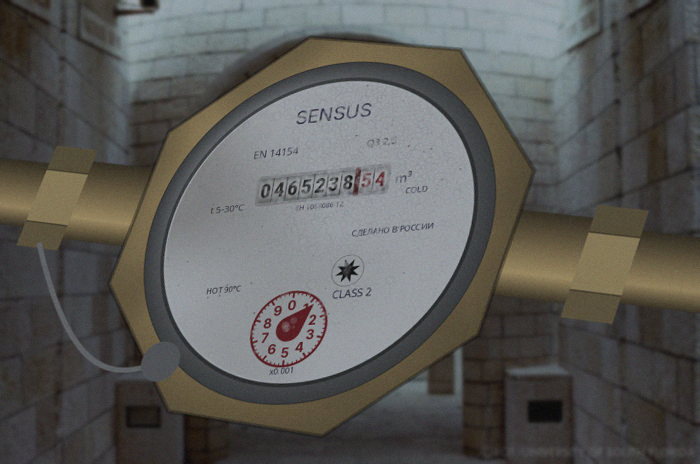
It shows 465238.541 m³
